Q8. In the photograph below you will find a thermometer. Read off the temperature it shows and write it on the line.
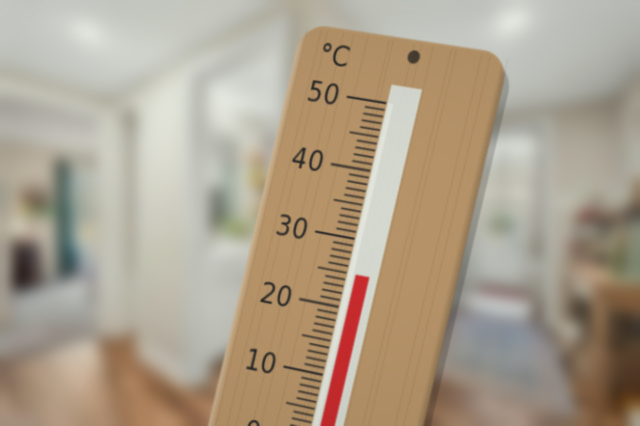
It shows 25 °C
